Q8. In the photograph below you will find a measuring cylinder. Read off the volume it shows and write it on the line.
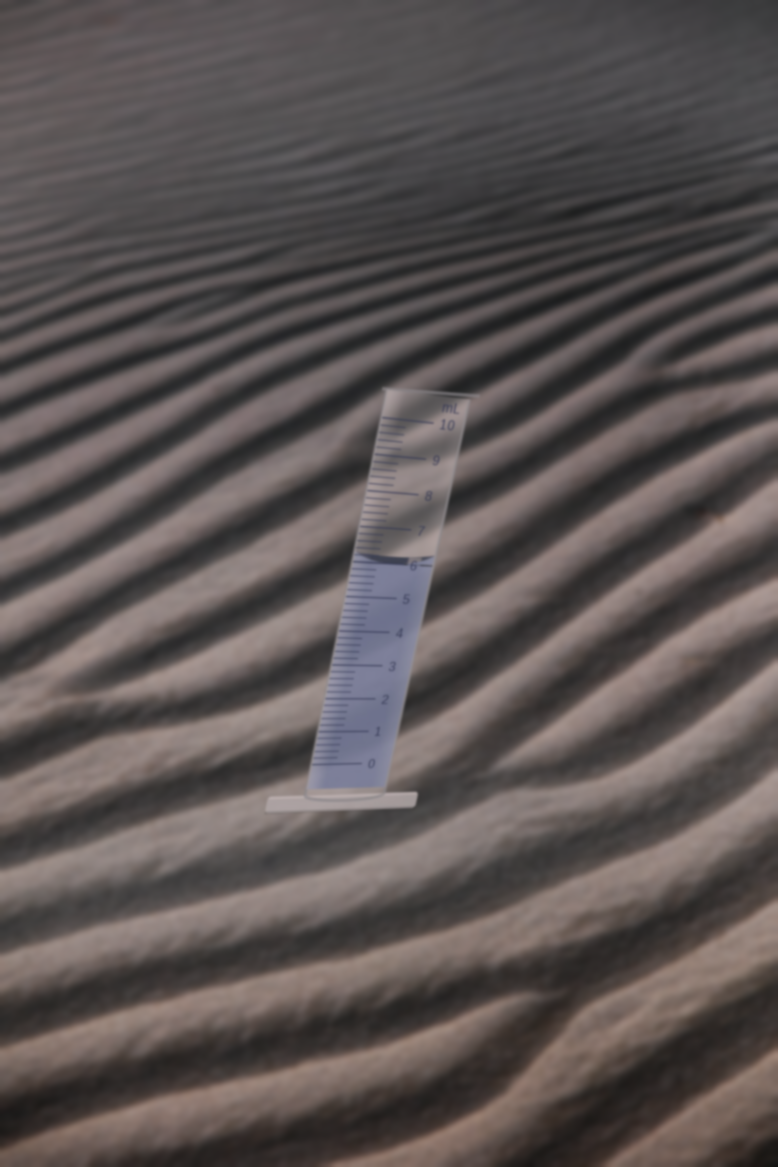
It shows 6 mL
